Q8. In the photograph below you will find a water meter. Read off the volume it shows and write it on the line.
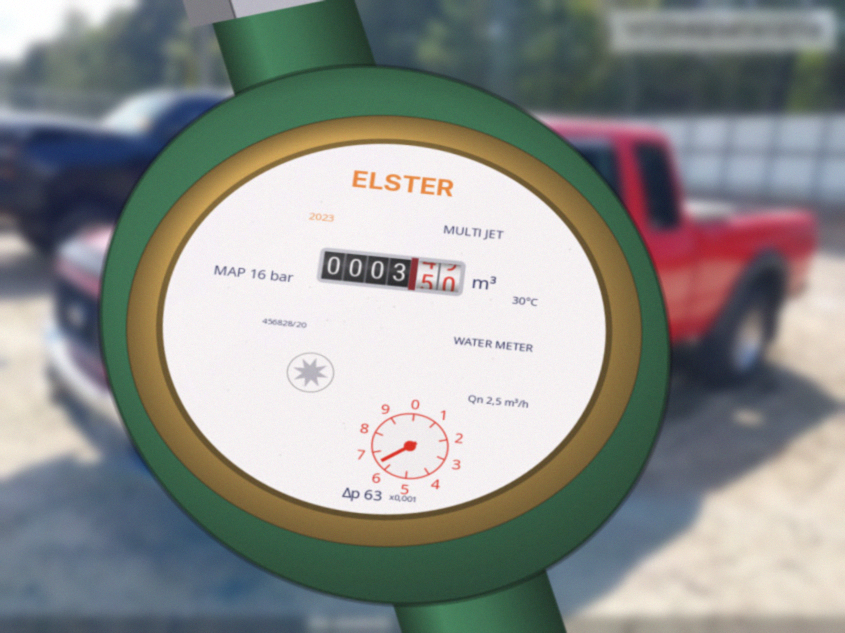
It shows 3.496 m³
